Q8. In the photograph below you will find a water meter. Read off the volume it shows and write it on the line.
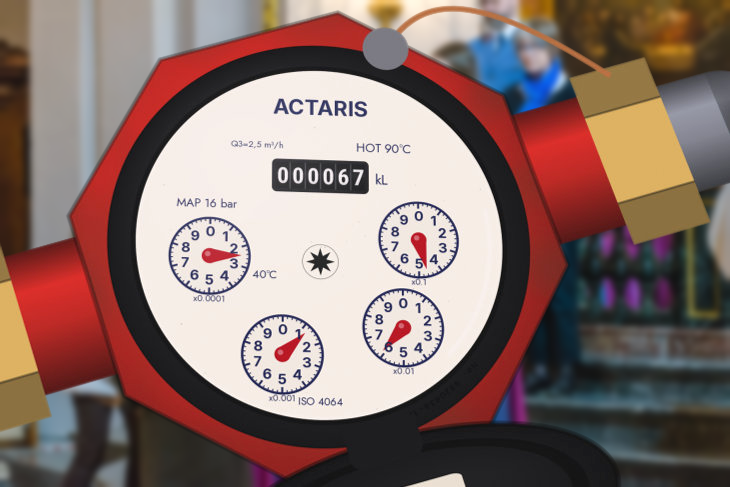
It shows 67.4612 kL
